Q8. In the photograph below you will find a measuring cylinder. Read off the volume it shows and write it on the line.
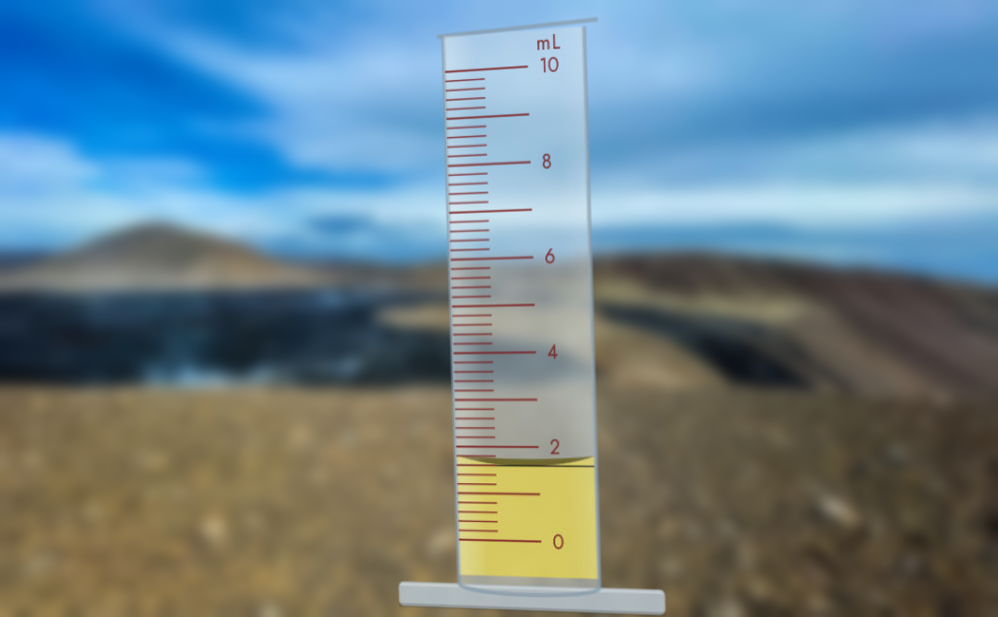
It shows 1.6 mL
